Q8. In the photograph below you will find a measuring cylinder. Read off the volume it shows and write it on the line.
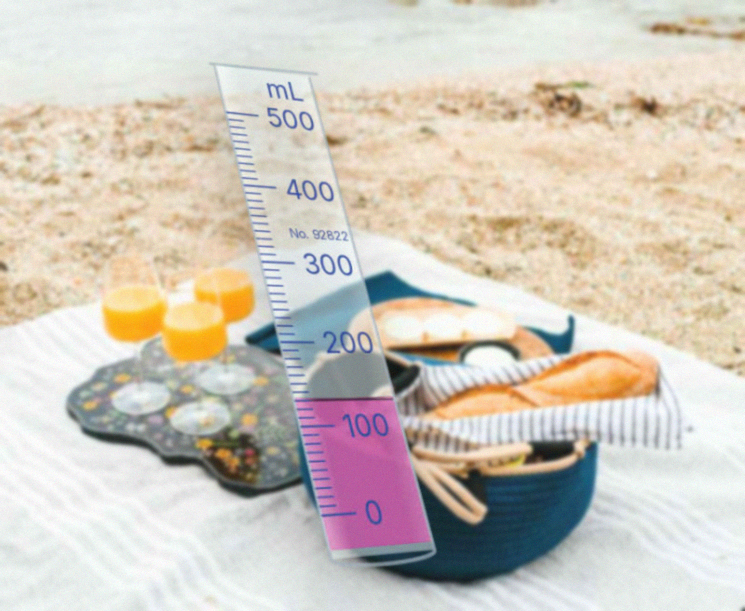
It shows 130 mL
